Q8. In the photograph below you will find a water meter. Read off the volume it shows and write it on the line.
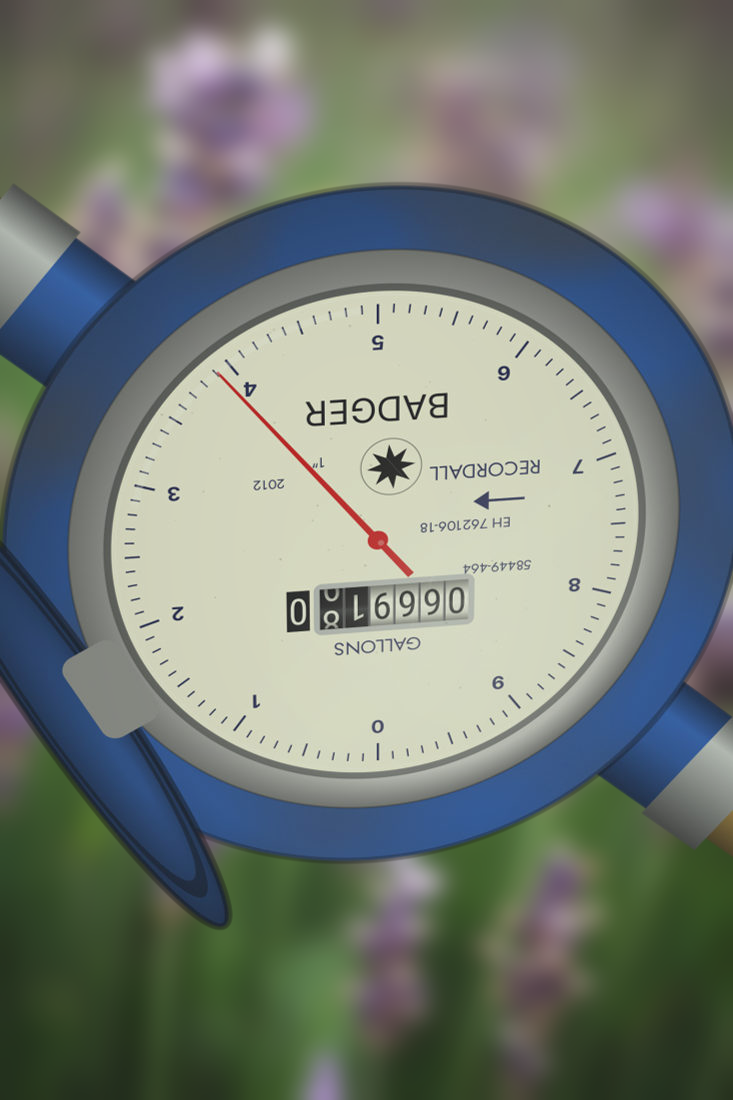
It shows 669183.9 gal
